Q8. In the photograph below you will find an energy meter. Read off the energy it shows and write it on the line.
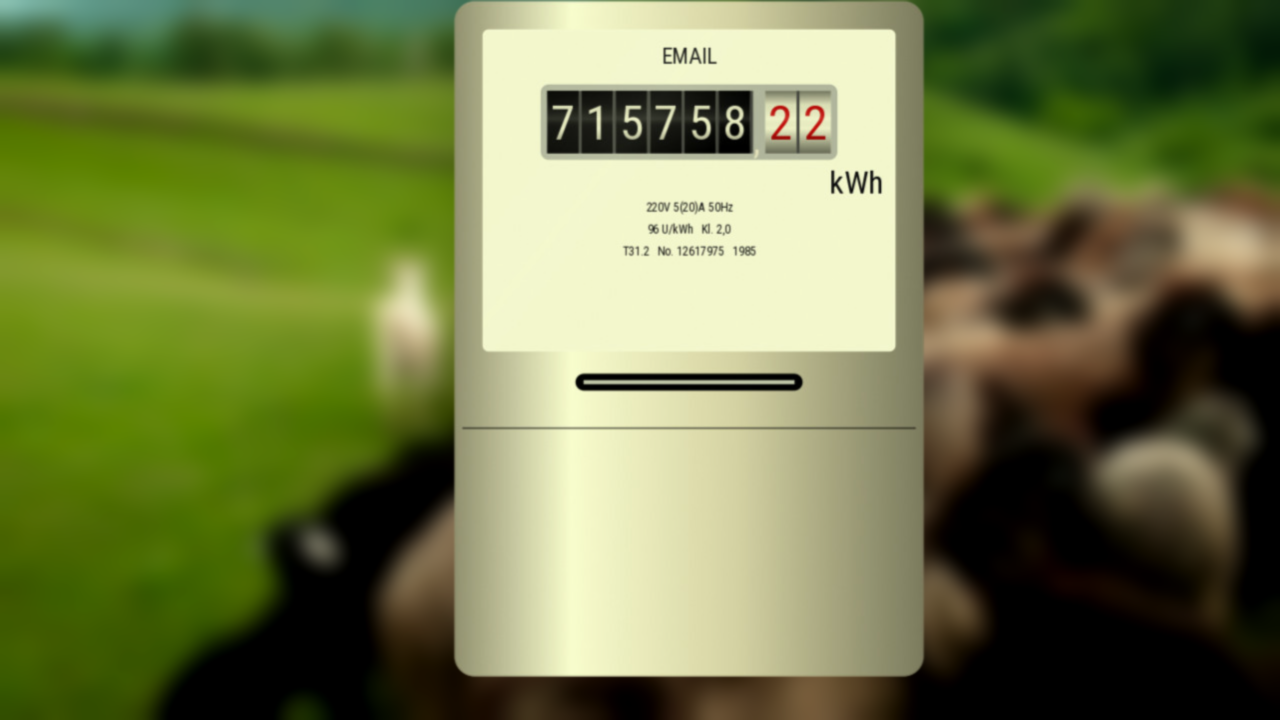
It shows 715758.22 kWh
